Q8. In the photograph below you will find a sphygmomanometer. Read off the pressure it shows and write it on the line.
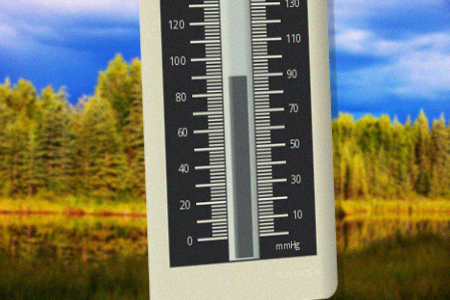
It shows 90 mmHg
